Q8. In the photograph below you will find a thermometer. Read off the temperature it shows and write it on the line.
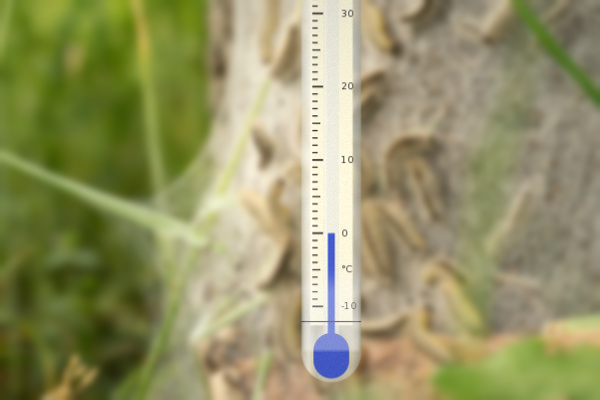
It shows 0 °C
